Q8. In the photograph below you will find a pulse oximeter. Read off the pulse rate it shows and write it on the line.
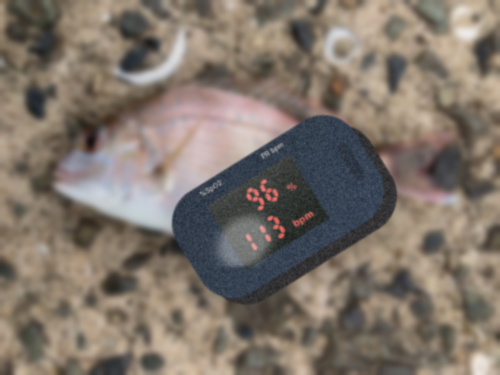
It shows 113 bpm
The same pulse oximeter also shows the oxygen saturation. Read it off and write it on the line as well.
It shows 96 %
